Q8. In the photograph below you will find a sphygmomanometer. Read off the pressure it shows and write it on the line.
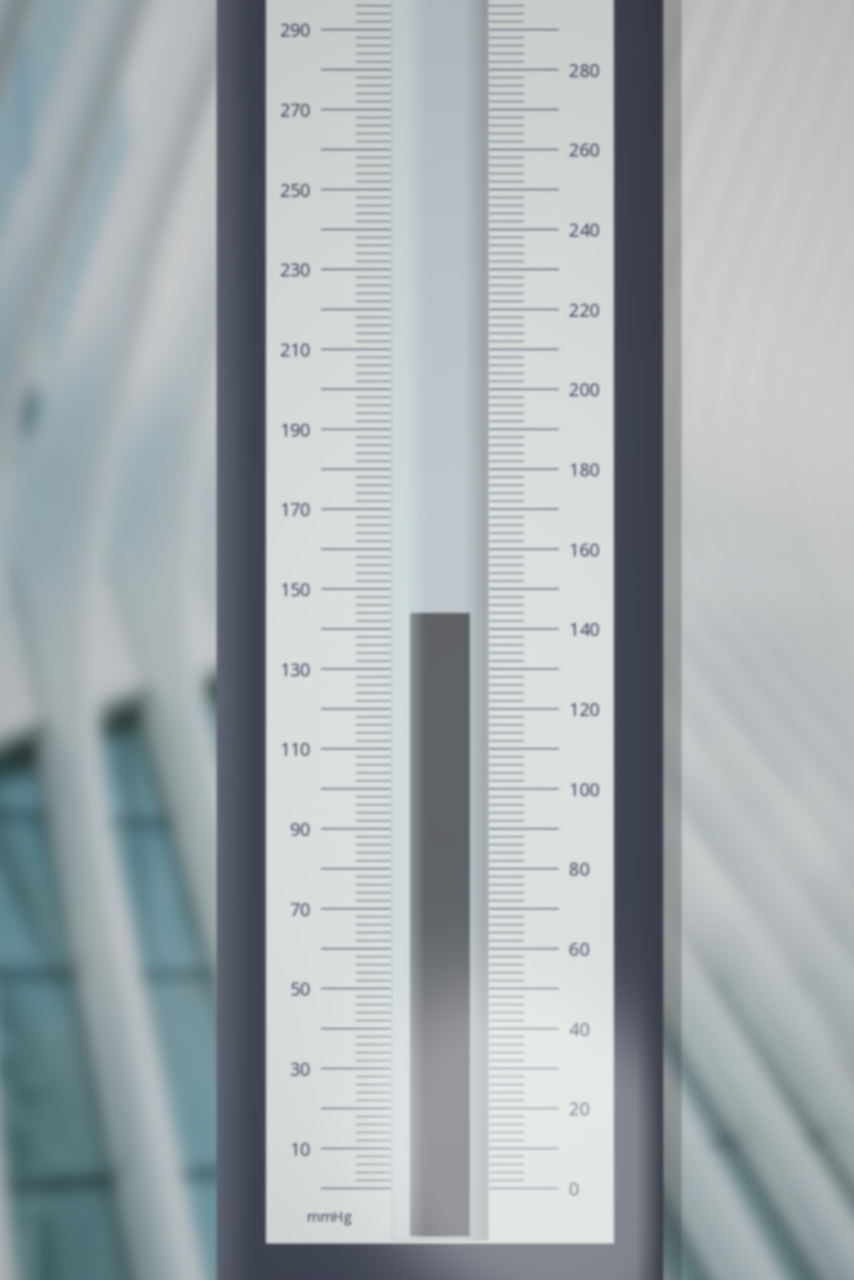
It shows 144 mmHg
